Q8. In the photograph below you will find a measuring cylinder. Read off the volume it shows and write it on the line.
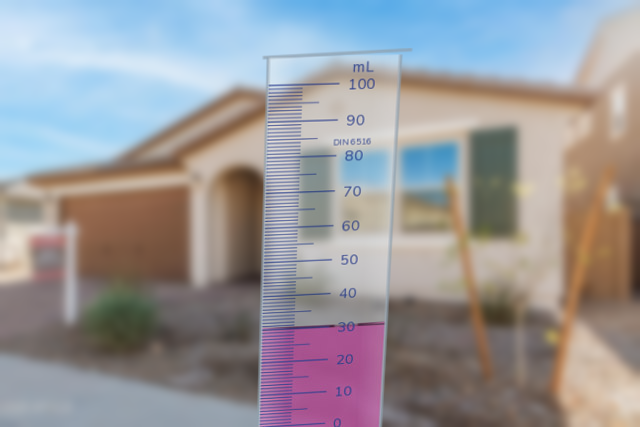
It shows 30 mL
